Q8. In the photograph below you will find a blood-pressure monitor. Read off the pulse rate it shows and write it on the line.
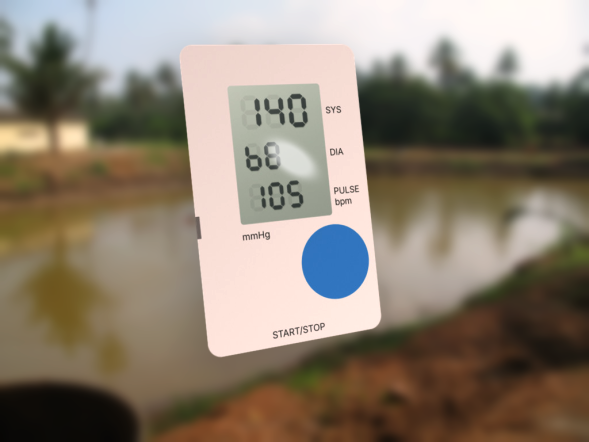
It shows 105 bpm
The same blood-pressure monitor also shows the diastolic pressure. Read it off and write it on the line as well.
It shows 68 mmHg
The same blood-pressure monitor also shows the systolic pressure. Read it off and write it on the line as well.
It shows 140 mmHg
